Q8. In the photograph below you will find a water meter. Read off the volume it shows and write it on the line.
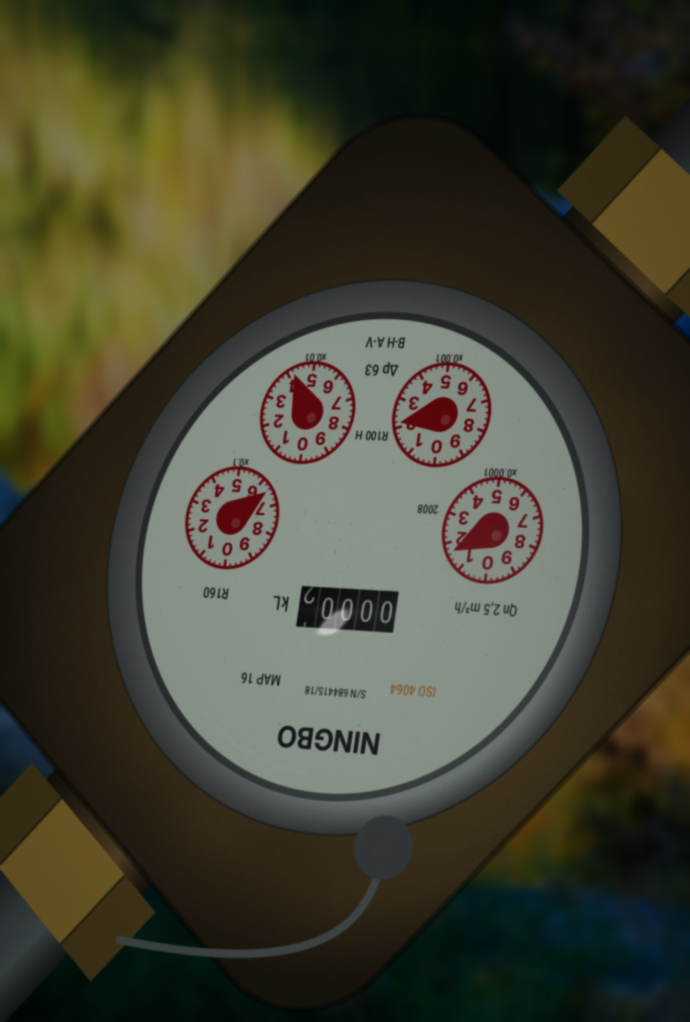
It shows 1.6421 kL
